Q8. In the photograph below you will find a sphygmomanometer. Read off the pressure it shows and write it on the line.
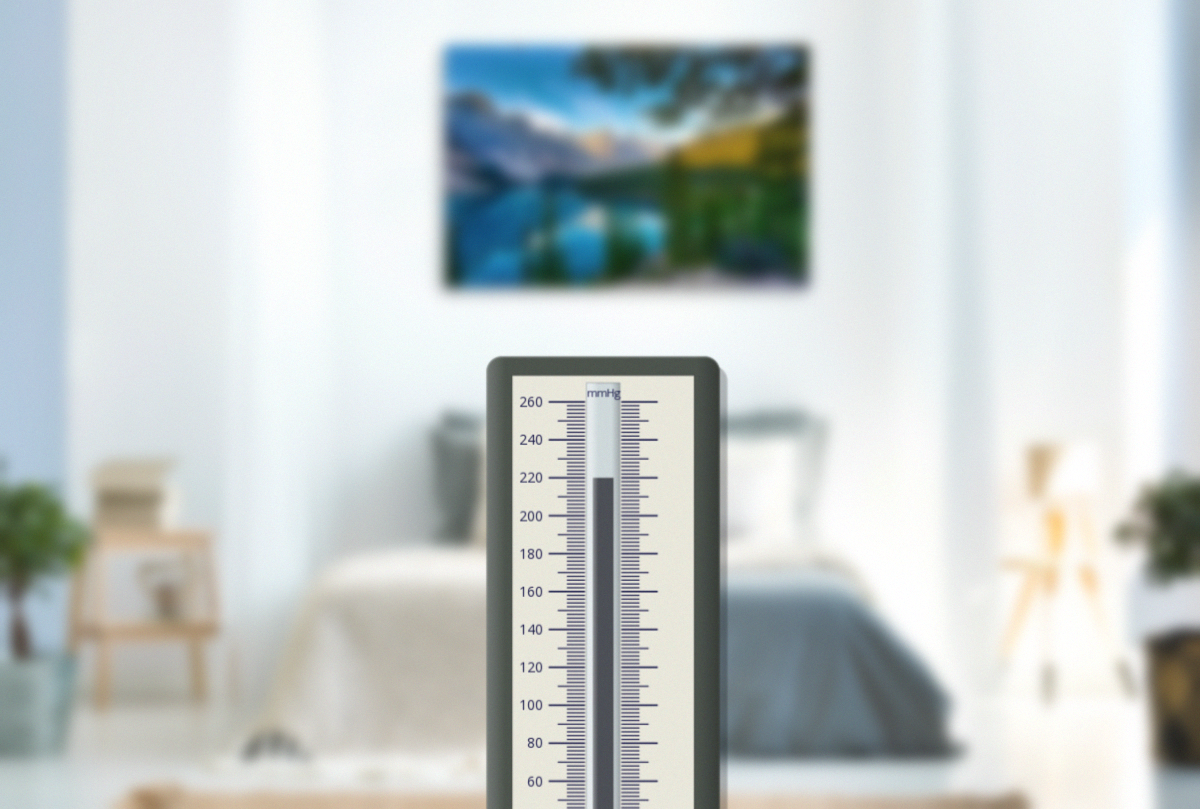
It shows 220 mmHg
